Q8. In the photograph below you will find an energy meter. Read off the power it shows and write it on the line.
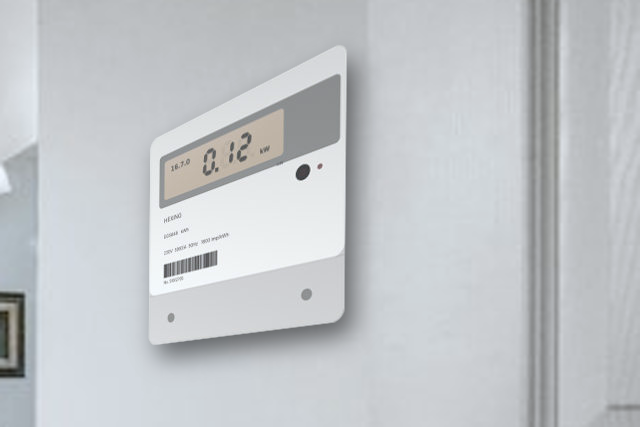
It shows 0.12 kW
